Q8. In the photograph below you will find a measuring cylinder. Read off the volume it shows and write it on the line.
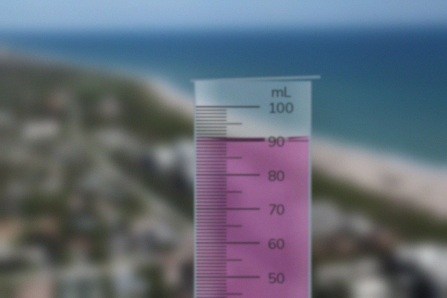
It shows 90 mL
